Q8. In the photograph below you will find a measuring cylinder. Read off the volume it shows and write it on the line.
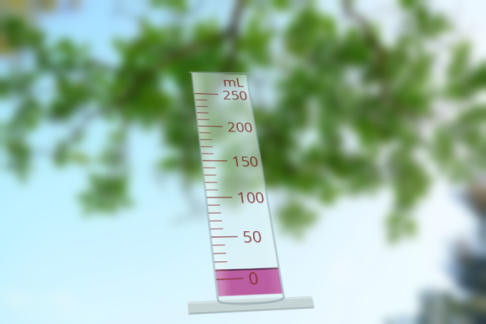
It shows 10 mL
